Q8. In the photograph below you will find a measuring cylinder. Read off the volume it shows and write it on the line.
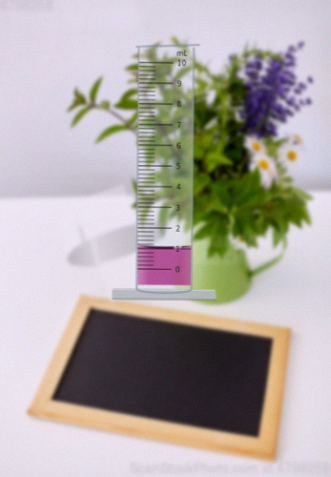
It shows 1 mL
